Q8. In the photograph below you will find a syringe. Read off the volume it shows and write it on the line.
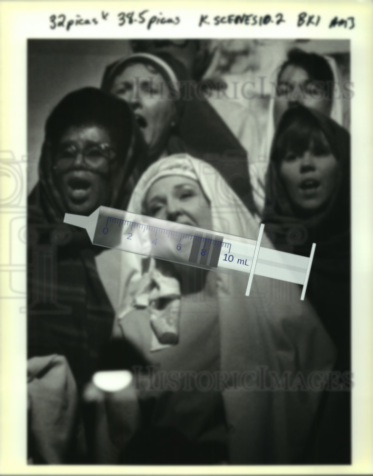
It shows 7 mL
